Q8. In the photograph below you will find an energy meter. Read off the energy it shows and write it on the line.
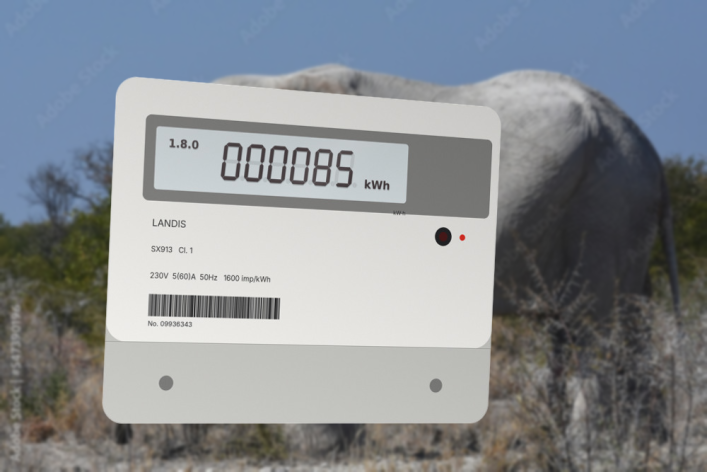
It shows 85 kWh
